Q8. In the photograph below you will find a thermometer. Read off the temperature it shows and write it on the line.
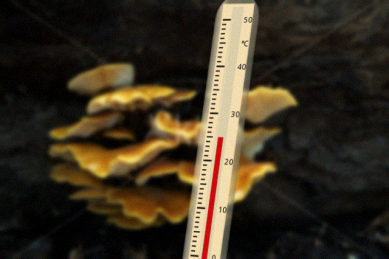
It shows 25 °C
